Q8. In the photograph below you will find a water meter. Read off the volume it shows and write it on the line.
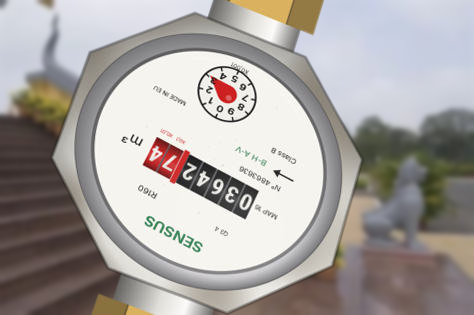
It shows 3642.743 m³
